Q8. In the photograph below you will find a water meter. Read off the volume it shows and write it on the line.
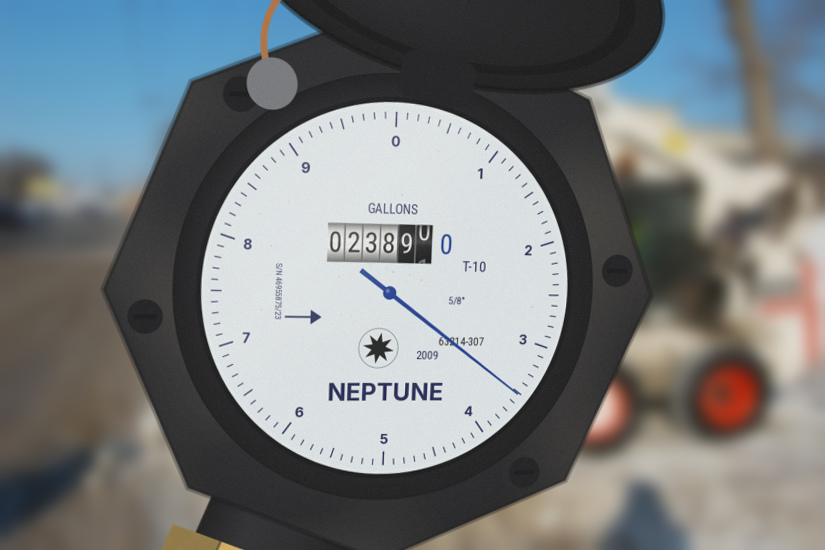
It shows 238903.5 gal
